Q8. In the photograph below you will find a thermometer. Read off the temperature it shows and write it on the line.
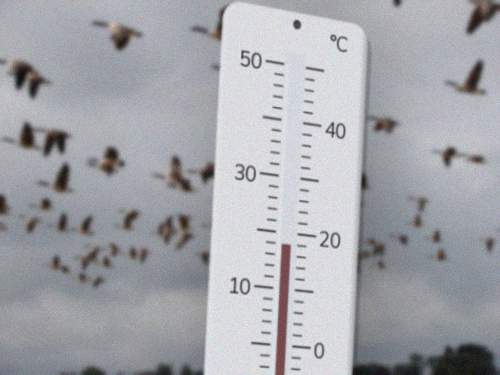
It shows 18 °C
